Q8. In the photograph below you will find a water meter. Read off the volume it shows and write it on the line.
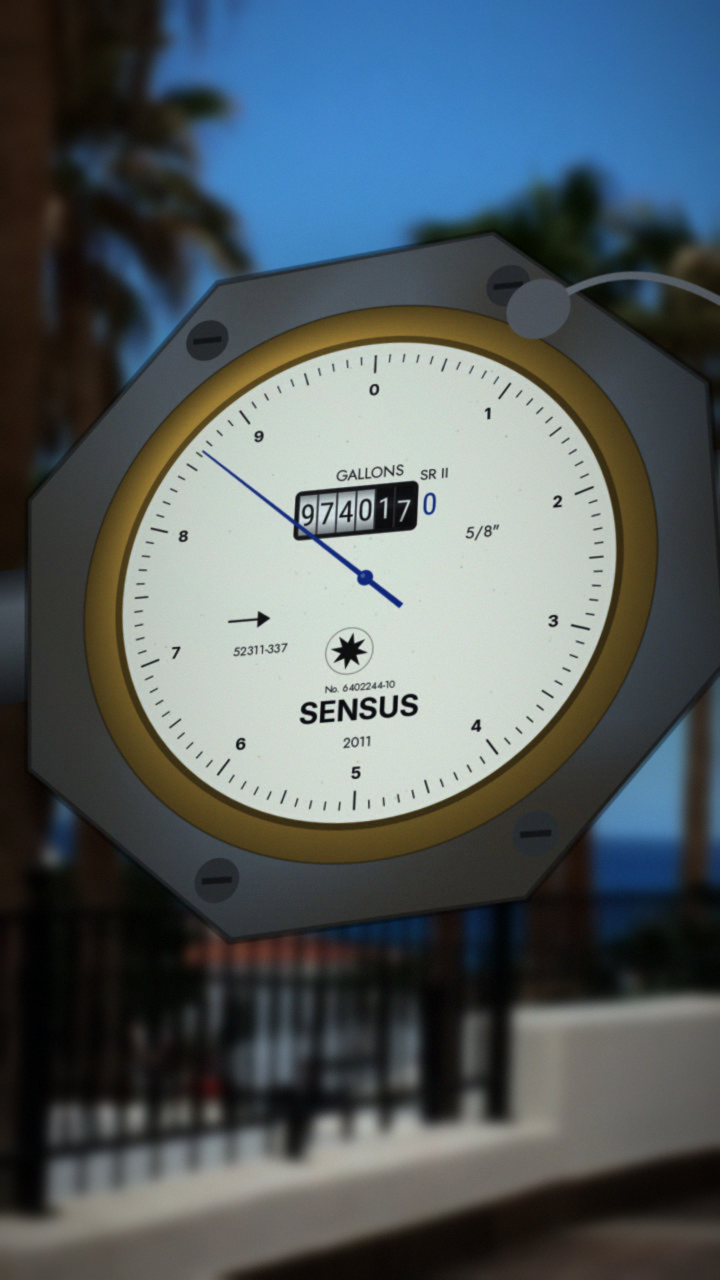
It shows 9740168.6 gal
